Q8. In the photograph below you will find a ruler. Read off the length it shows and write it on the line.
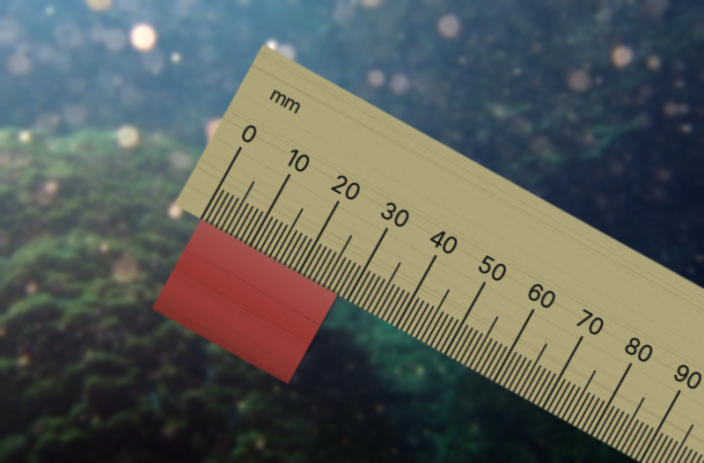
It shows 28 mm
